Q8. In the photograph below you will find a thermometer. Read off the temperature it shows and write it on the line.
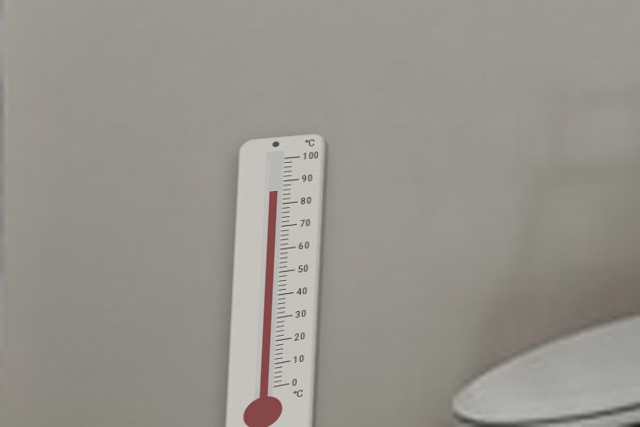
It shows 86 °C
